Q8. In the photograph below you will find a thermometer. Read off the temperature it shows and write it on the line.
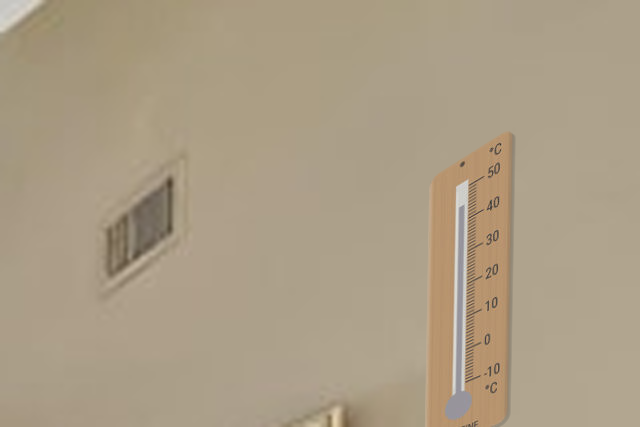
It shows 45 °C
